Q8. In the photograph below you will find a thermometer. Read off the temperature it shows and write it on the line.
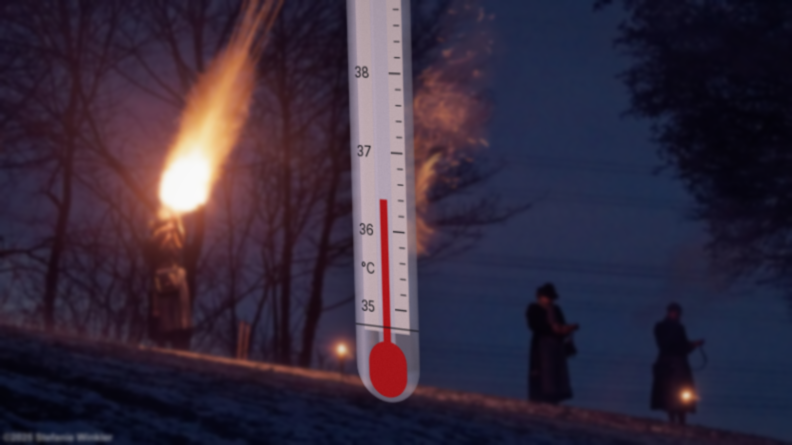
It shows 36.4 °C
